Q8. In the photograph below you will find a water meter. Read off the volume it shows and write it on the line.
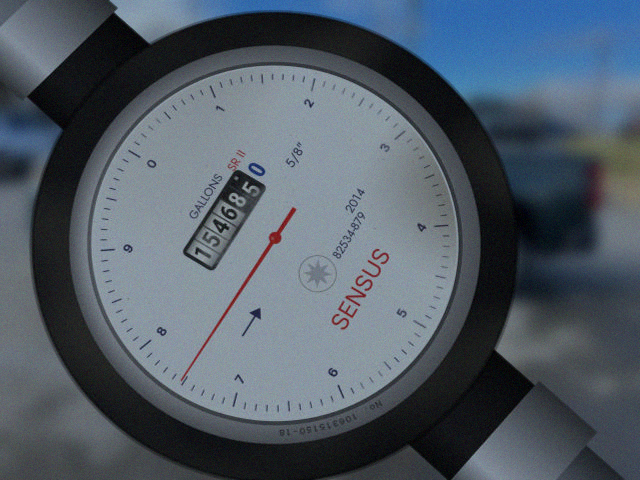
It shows 1546847.5 gal
